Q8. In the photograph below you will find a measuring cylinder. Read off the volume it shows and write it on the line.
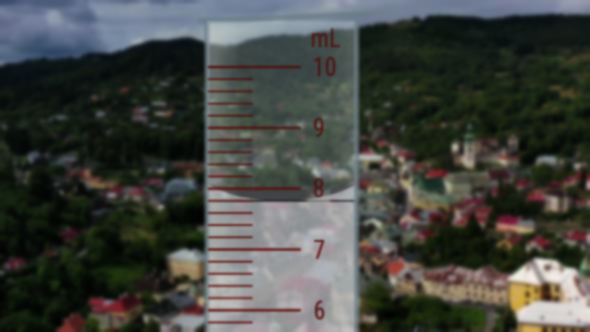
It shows 7.8 mL
